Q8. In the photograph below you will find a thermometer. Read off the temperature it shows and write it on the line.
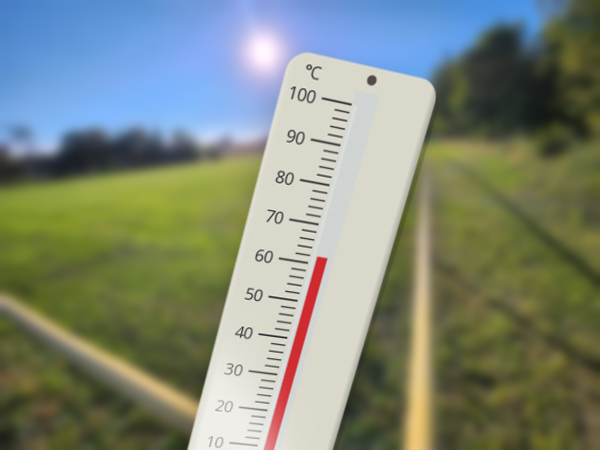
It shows 62 °C
